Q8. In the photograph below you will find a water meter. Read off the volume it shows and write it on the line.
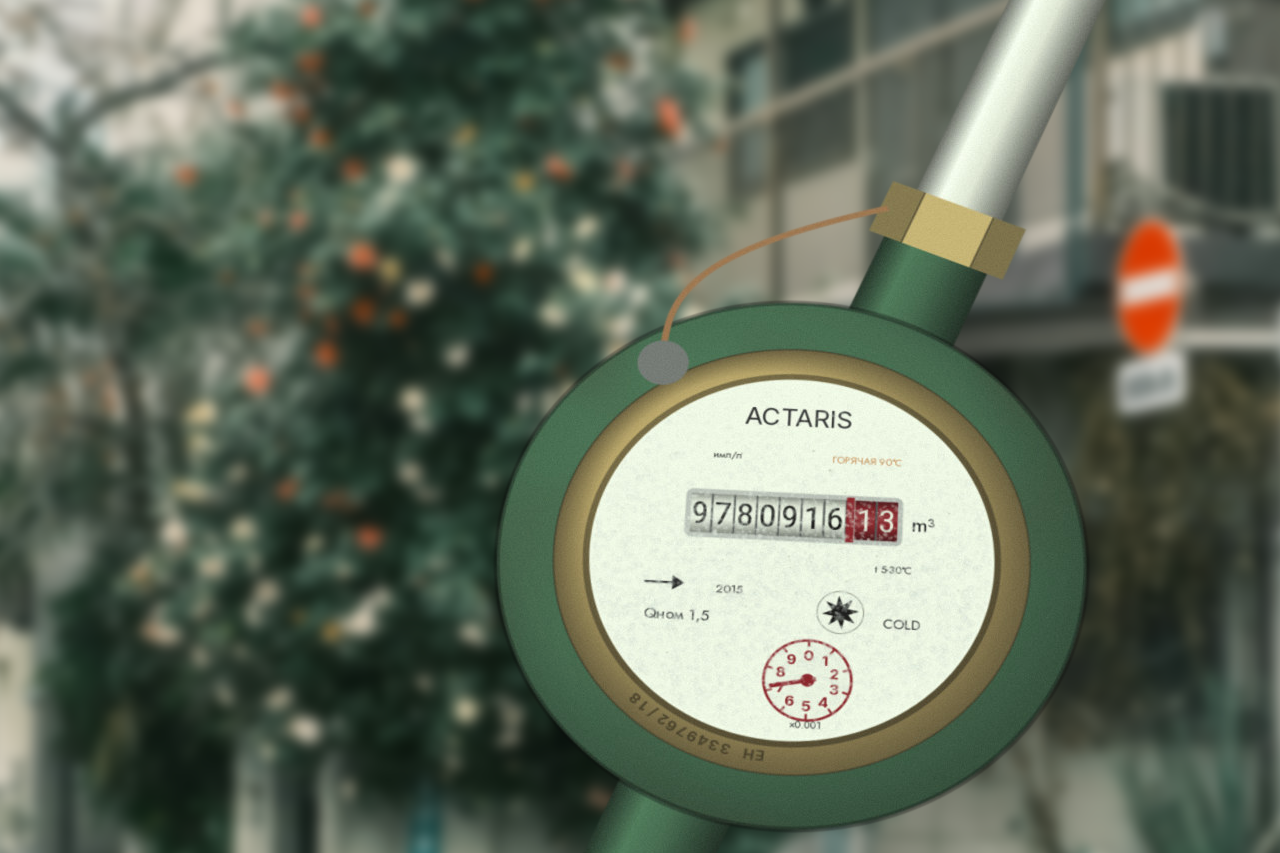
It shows 9780916.137 m³
